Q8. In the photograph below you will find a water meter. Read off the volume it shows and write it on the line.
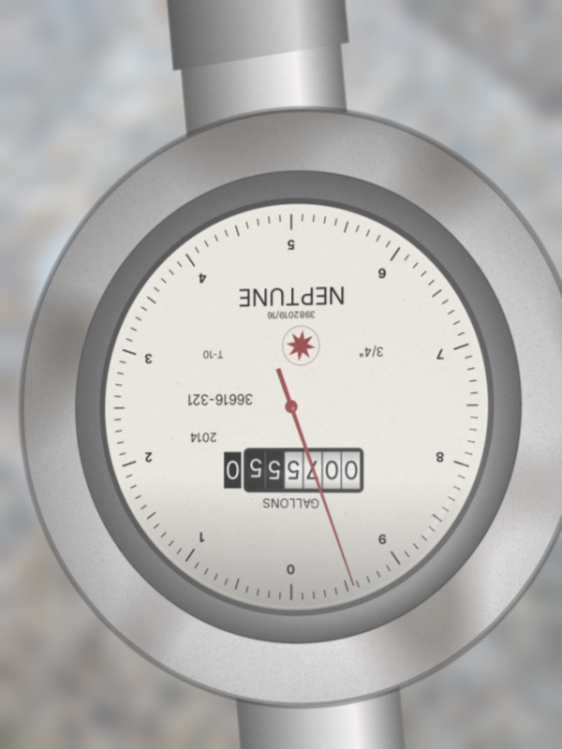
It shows 75549.4 gal
